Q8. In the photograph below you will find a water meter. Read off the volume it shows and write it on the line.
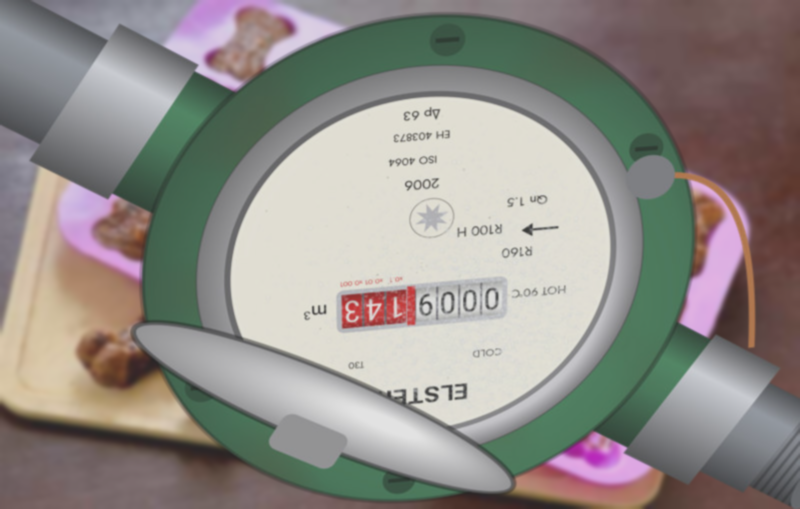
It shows 9.143 m³
